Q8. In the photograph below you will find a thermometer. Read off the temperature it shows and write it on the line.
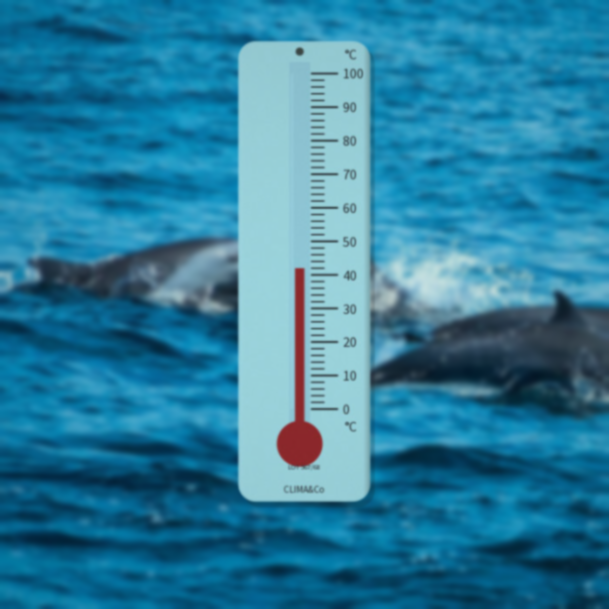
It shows 42 °C
